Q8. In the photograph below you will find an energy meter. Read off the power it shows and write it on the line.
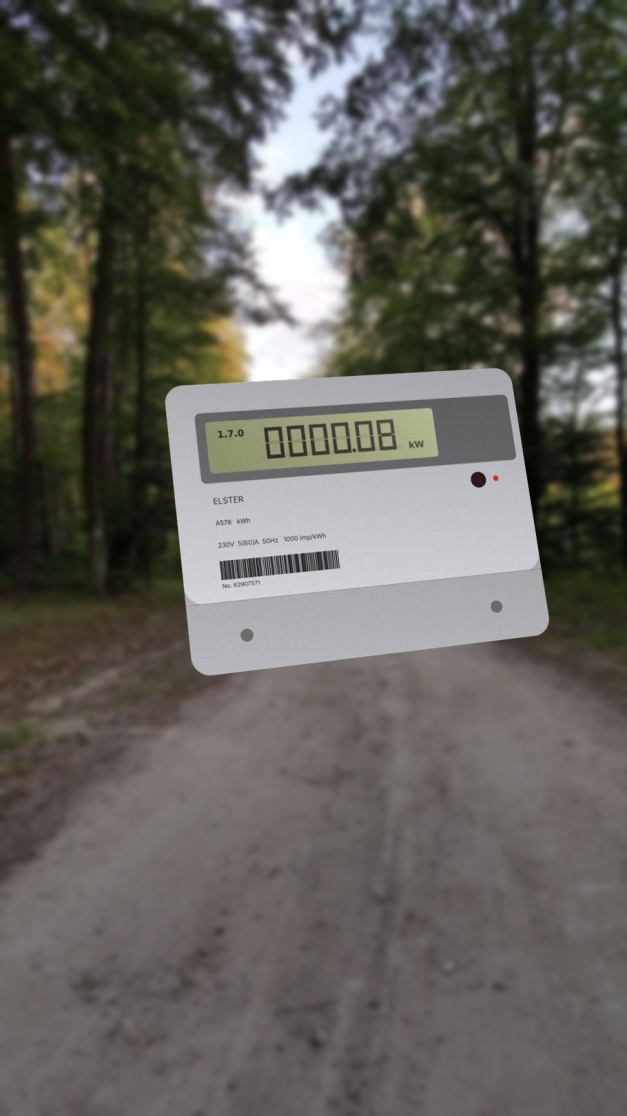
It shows 0.08 kW
